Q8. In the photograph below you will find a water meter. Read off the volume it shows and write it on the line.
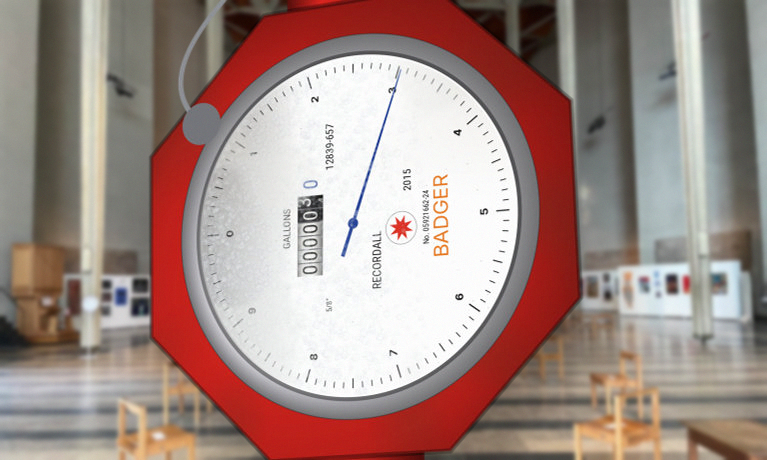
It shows 33.0 gal
